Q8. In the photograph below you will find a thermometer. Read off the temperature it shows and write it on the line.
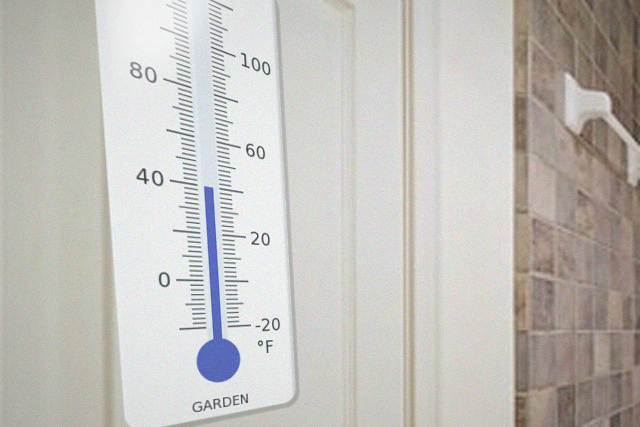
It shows 40 °F
